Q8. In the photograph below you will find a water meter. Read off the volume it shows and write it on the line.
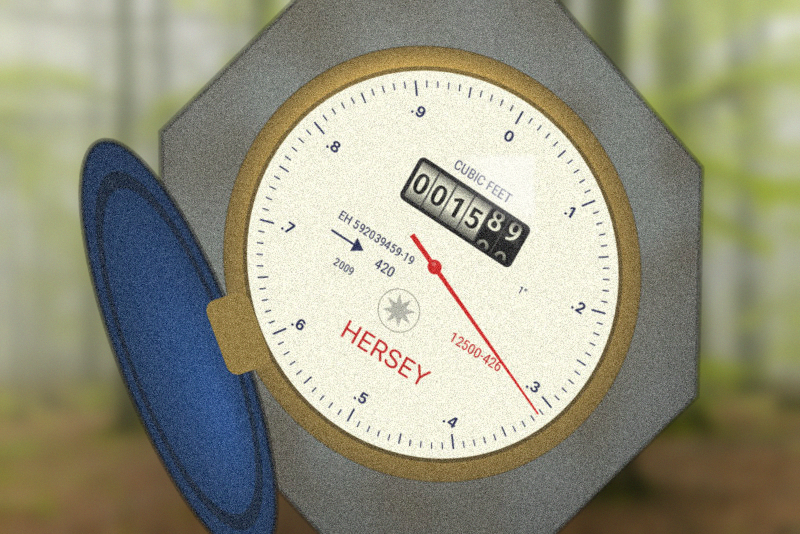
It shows 1589.31 ft³
